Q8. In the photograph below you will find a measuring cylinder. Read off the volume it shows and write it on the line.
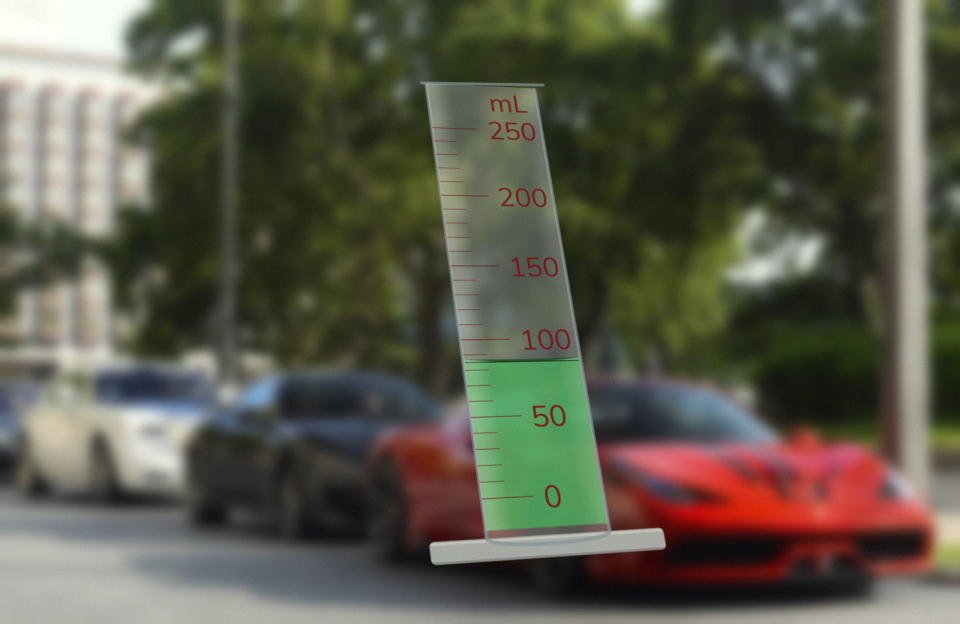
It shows 85 mL
